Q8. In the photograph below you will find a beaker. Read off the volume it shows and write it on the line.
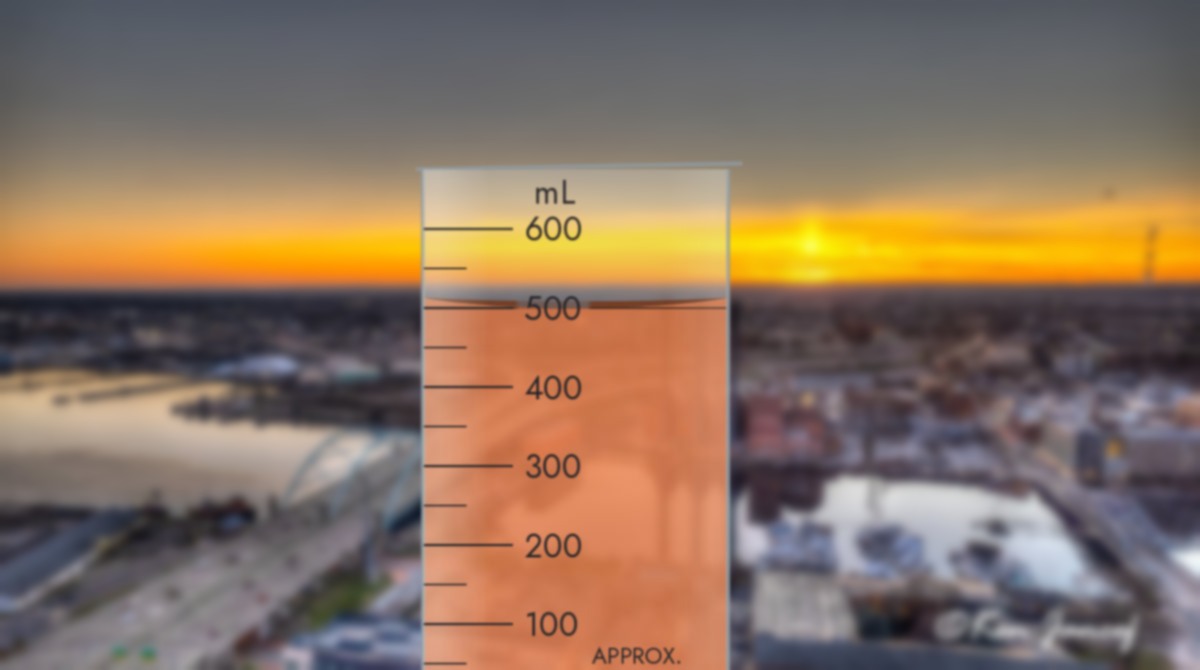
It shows 500 mL
